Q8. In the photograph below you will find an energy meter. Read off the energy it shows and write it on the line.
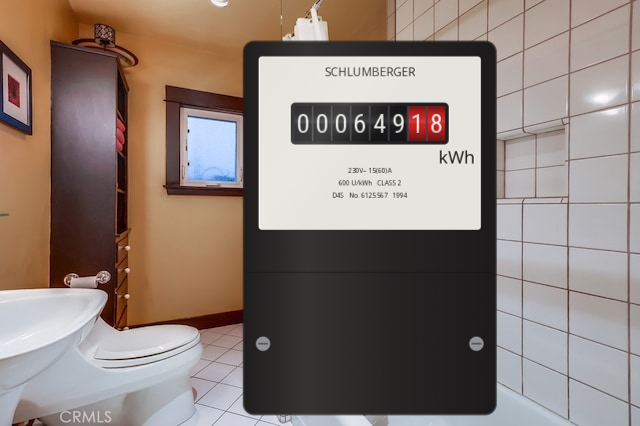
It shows 649.18 kWh
